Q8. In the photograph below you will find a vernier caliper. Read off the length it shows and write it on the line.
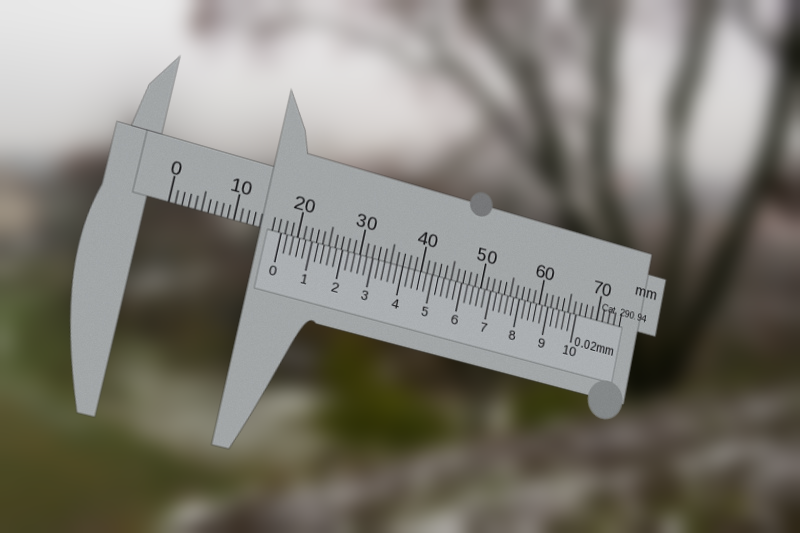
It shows 17.4 mm
